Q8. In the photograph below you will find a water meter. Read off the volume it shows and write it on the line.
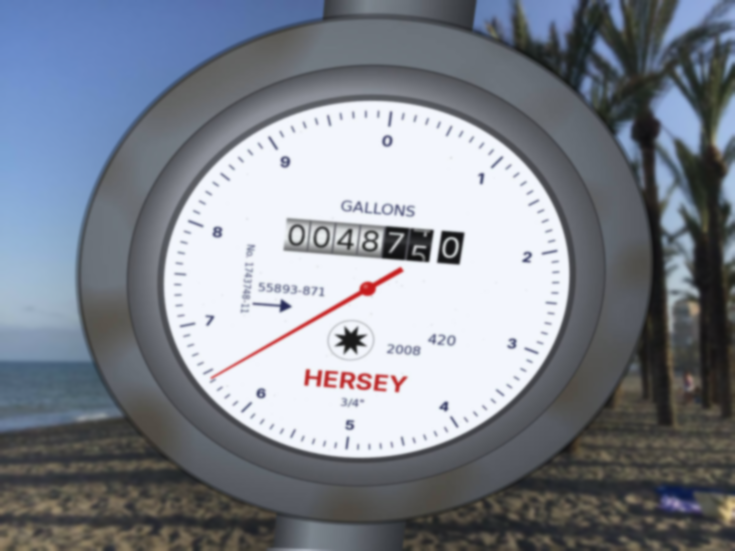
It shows 48746.4 gal
